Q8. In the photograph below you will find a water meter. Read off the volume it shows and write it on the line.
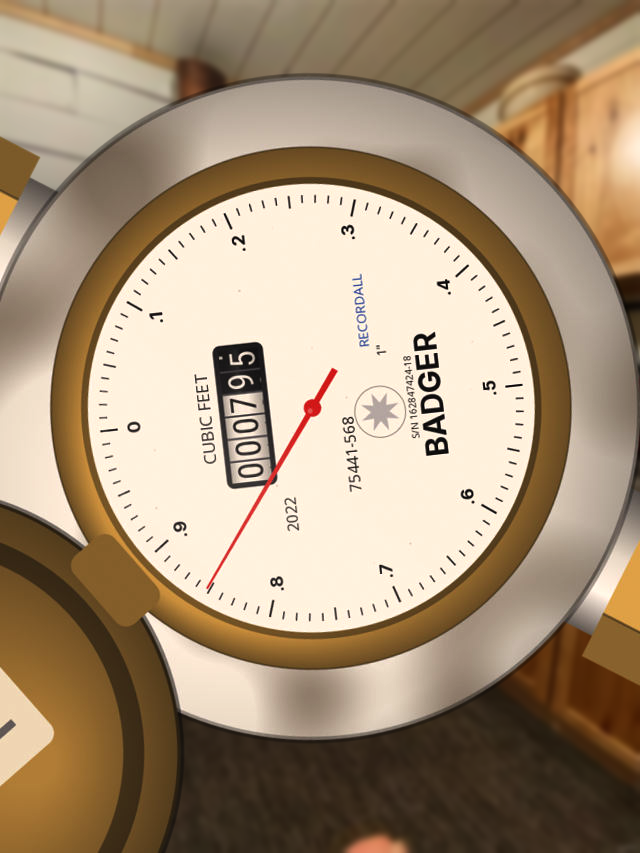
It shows 794.85 ft³
